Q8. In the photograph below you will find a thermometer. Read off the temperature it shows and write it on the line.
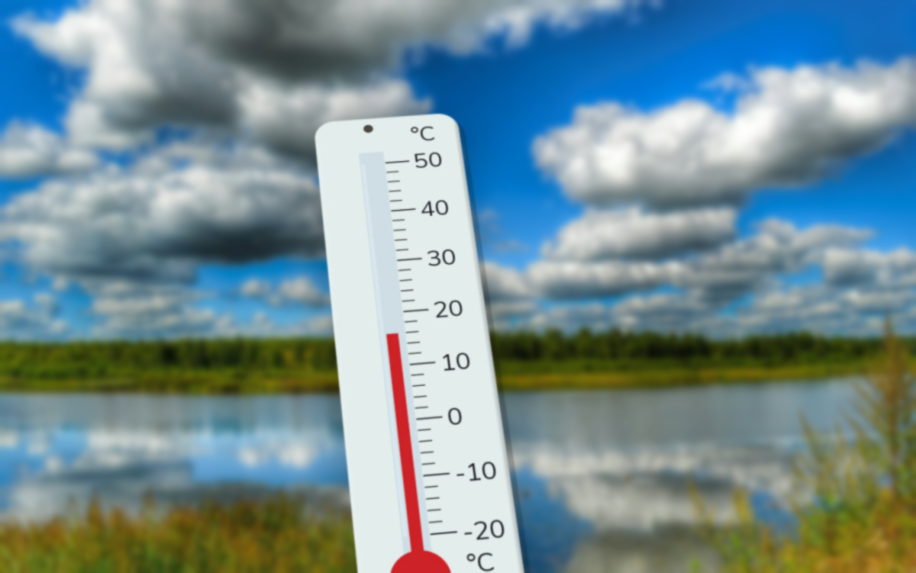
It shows 16 °C
